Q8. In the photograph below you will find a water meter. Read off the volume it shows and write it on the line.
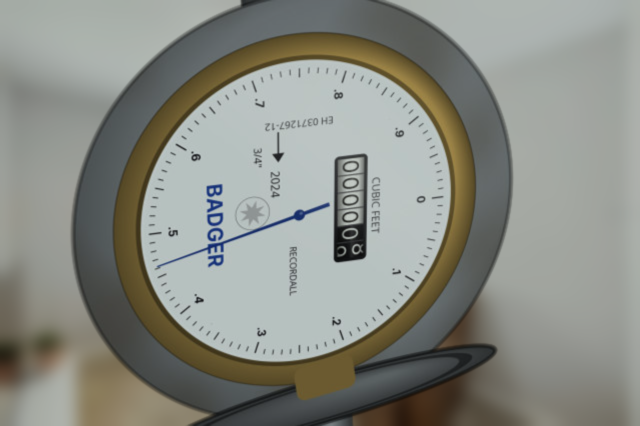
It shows 8.46 ft³
